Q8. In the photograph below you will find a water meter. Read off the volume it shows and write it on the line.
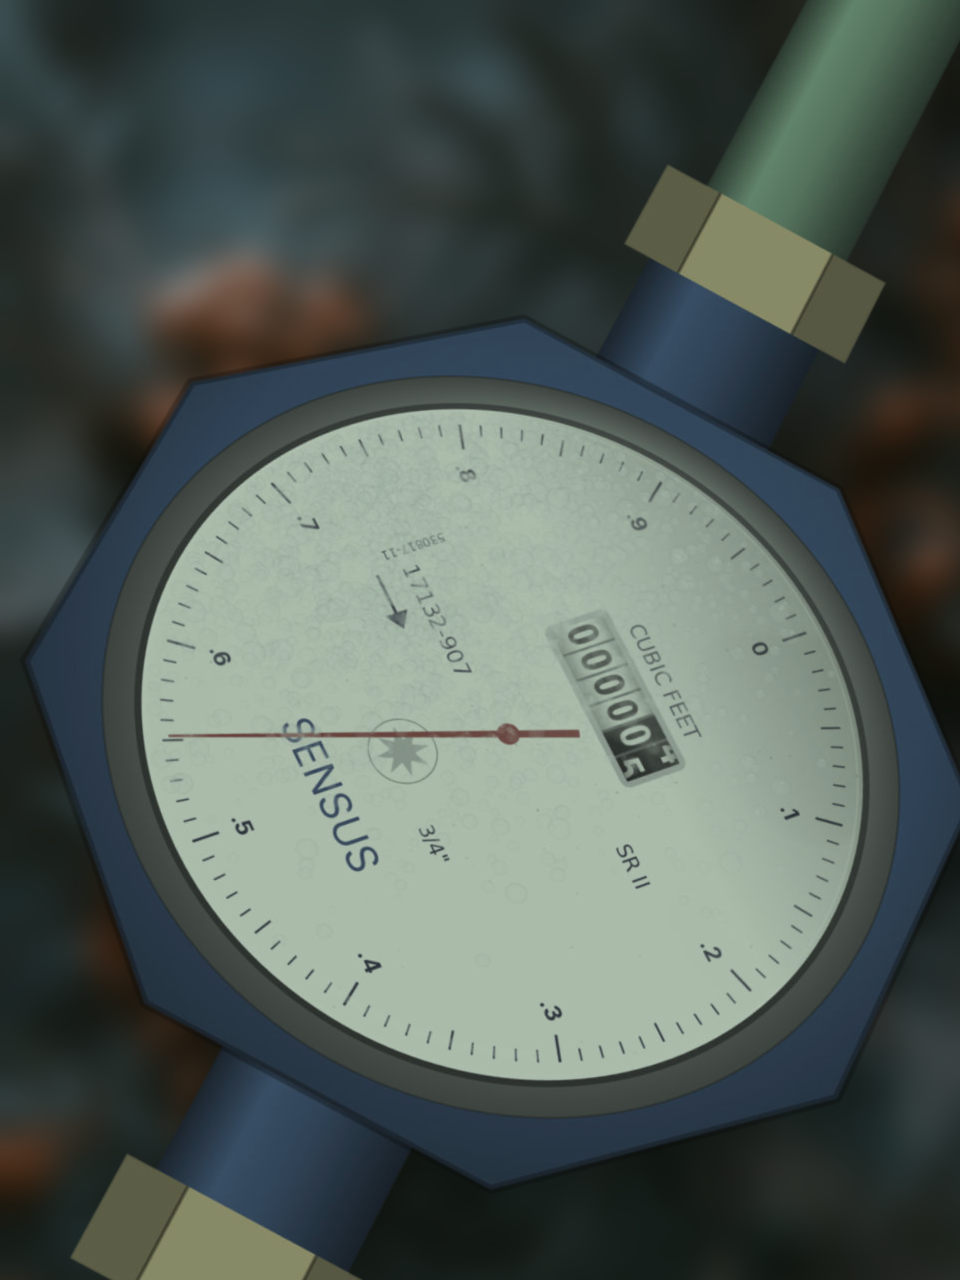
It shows 4.55 ft³
